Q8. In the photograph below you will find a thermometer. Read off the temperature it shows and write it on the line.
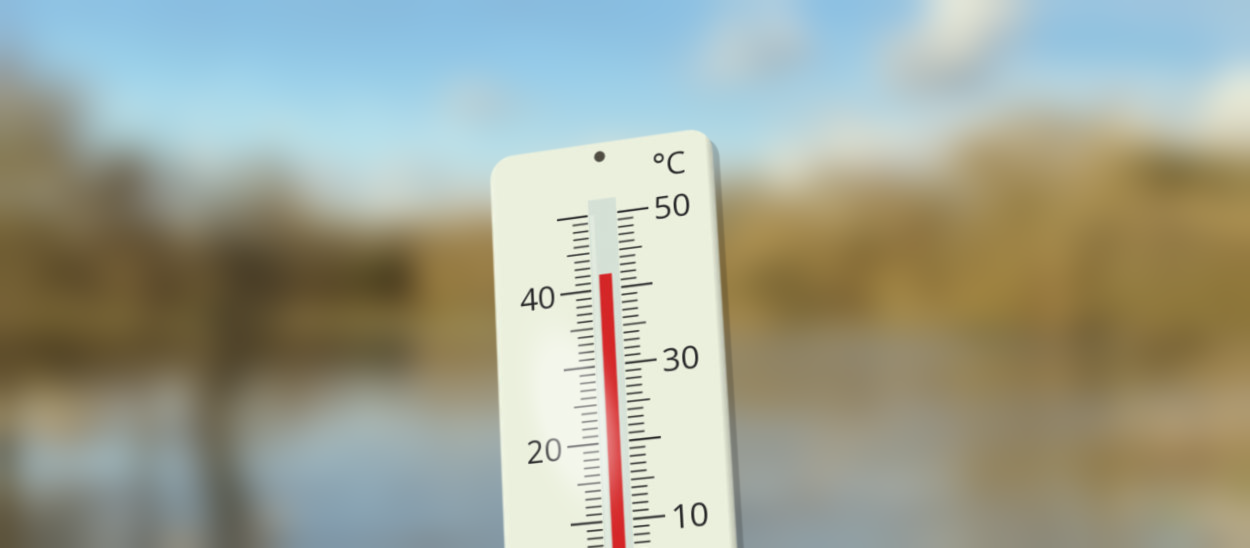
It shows 42 °C
